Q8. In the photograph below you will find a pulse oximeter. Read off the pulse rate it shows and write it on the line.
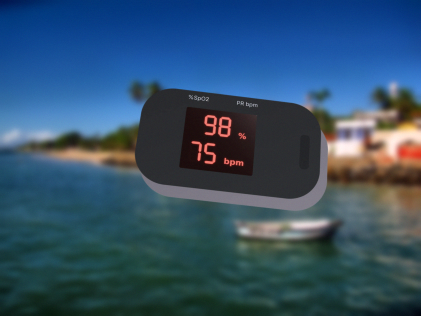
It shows 75 bpm
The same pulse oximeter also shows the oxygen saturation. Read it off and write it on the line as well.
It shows 98 %
